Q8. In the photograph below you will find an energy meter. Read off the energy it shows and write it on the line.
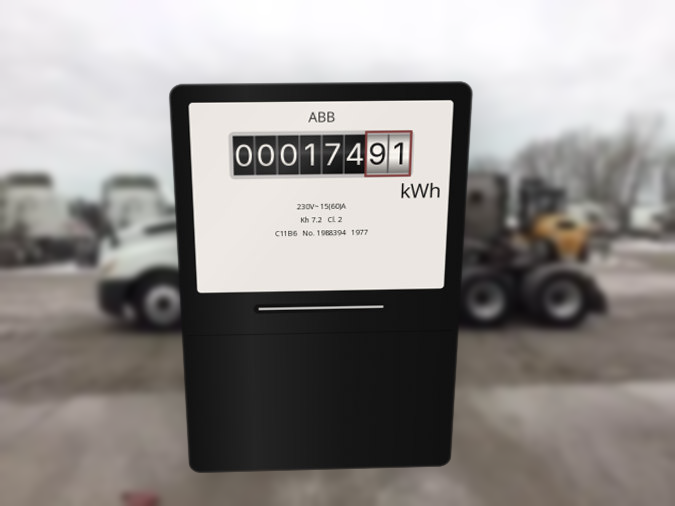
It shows 174.91 kWh
